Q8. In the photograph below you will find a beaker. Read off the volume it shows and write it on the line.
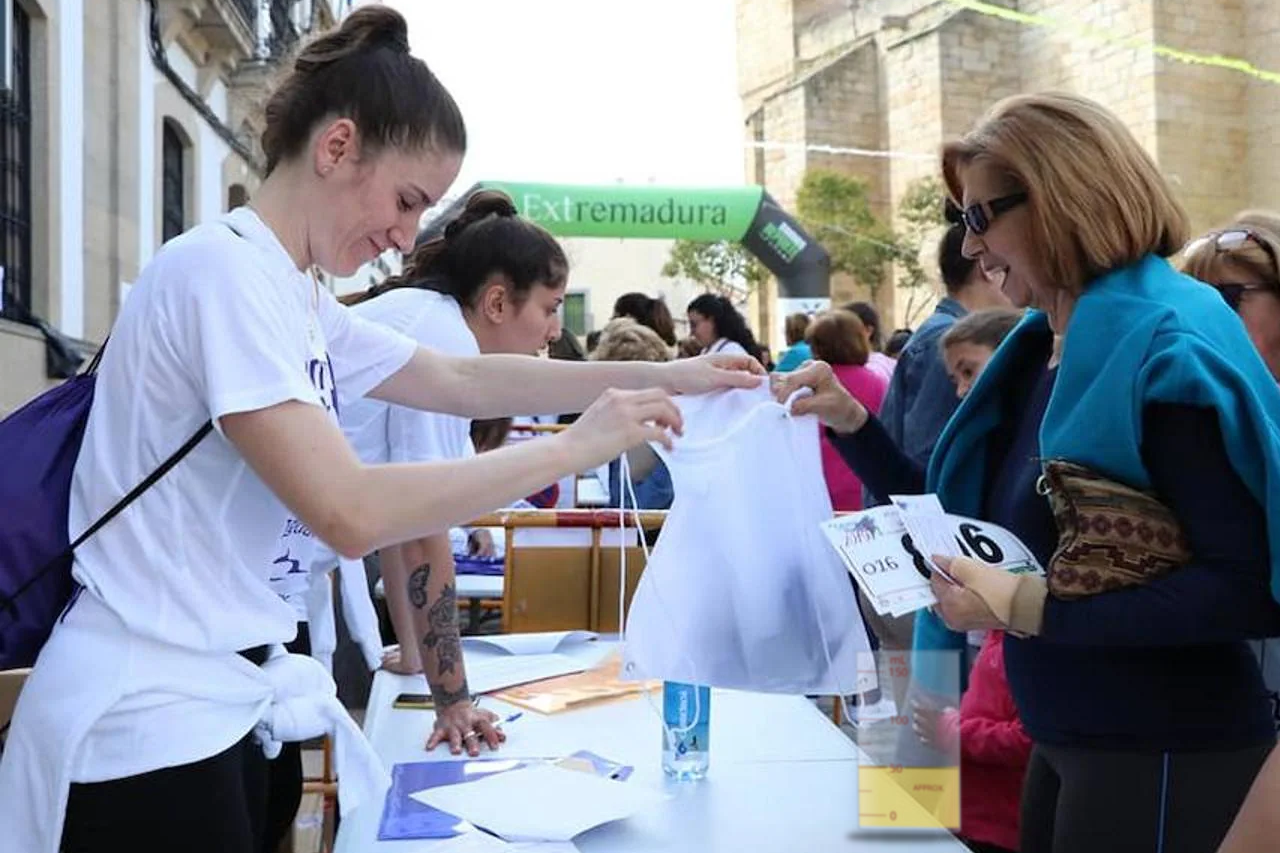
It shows 50 mL
